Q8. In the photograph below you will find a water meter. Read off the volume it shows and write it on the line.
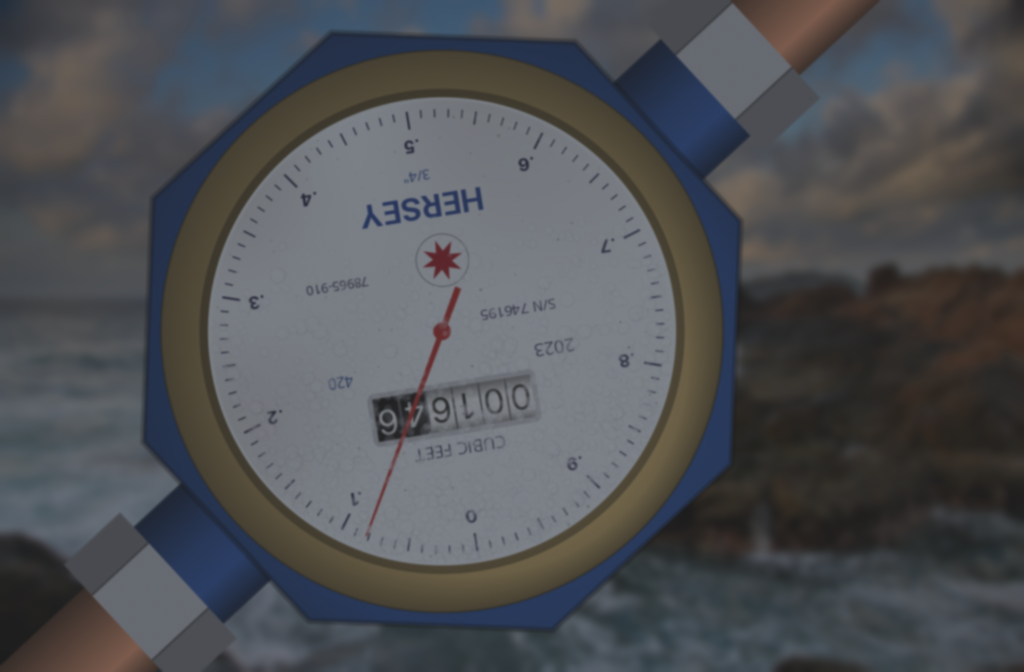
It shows 1646.08 ft³
